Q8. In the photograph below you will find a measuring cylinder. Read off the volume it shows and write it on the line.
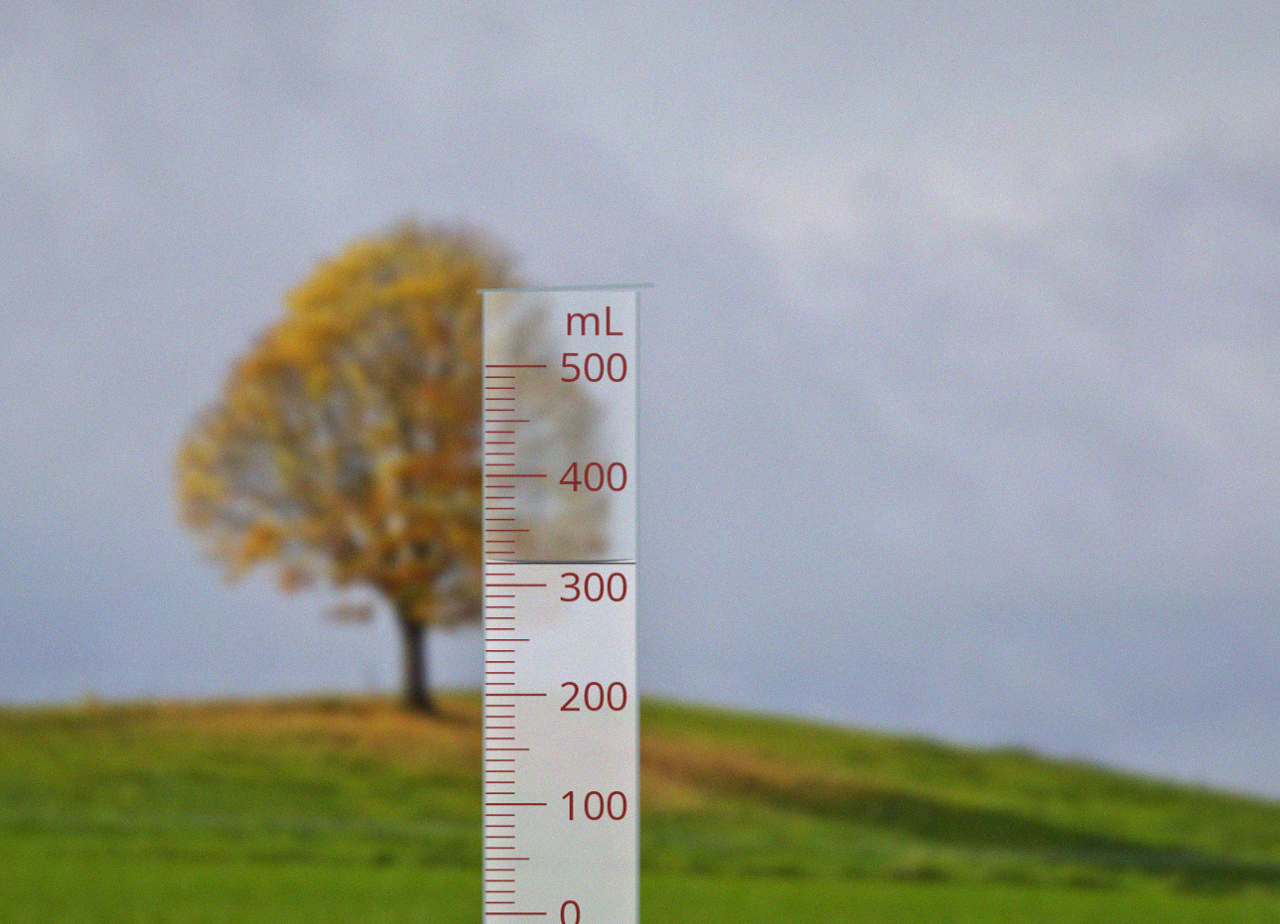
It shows 320 mL
